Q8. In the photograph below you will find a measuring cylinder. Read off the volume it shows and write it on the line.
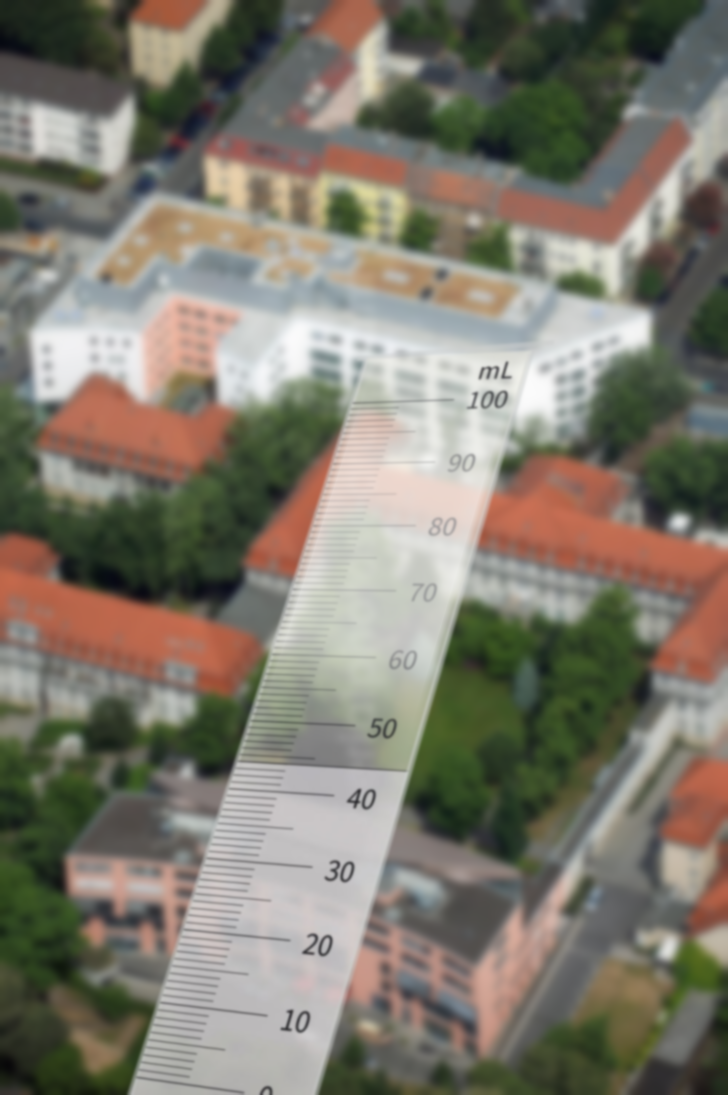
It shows 44 mL
